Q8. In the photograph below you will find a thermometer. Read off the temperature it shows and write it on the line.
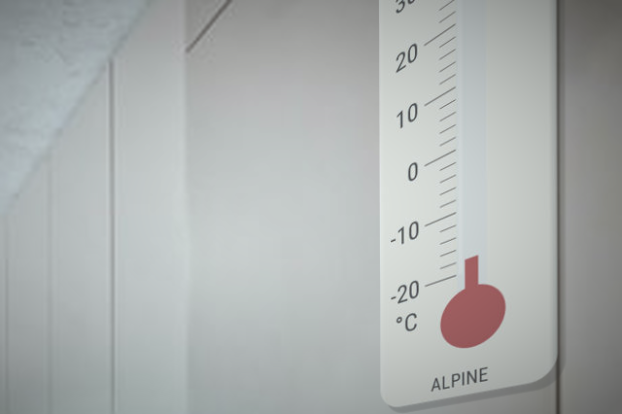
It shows -18 °C
